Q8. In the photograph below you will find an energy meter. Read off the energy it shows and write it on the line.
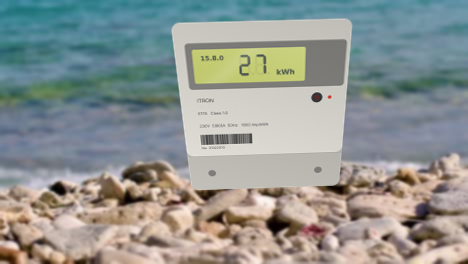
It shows 27 kWh
